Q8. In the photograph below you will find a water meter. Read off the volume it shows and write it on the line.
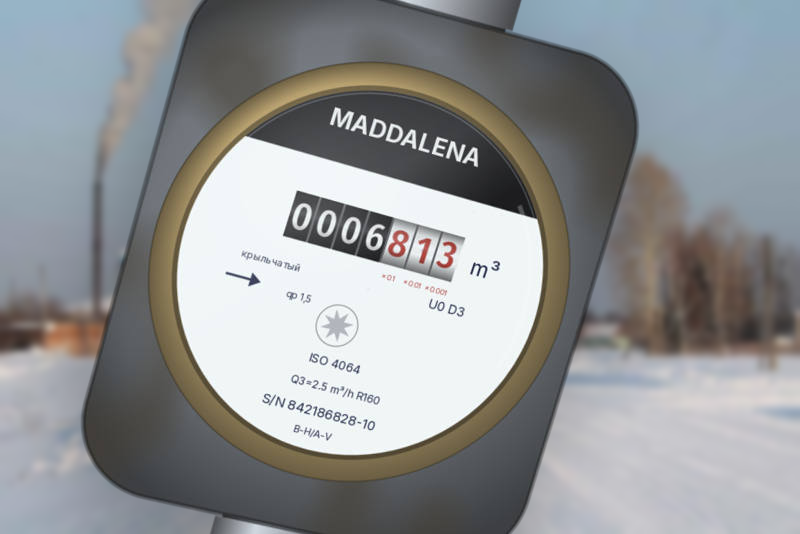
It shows 6.813 m³
